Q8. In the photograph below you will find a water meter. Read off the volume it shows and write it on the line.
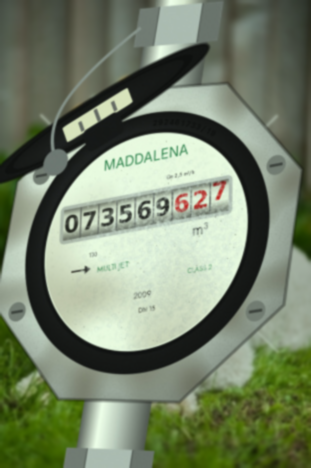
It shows 73569.627 m³
